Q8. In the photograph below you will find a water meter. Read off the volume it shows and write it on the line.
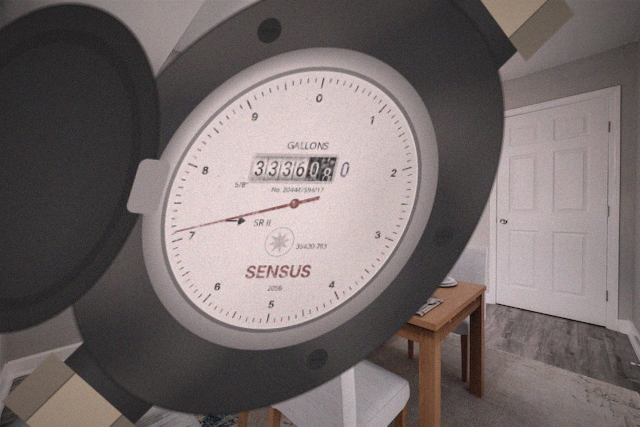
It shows 3336077.1 gal
